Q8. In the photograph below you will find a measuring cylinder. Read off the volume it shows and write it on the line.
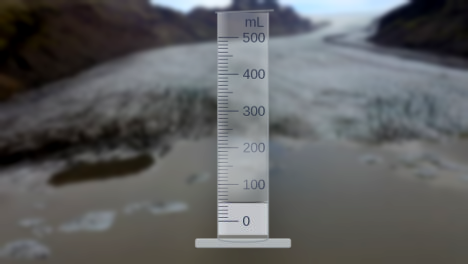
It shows 50 mL
